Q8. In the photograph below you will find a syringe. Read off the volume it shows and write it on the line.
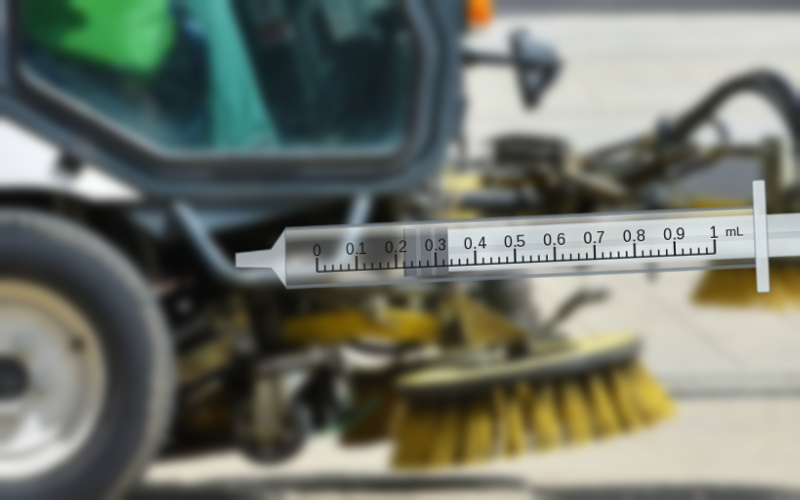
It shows 0.22 mL
